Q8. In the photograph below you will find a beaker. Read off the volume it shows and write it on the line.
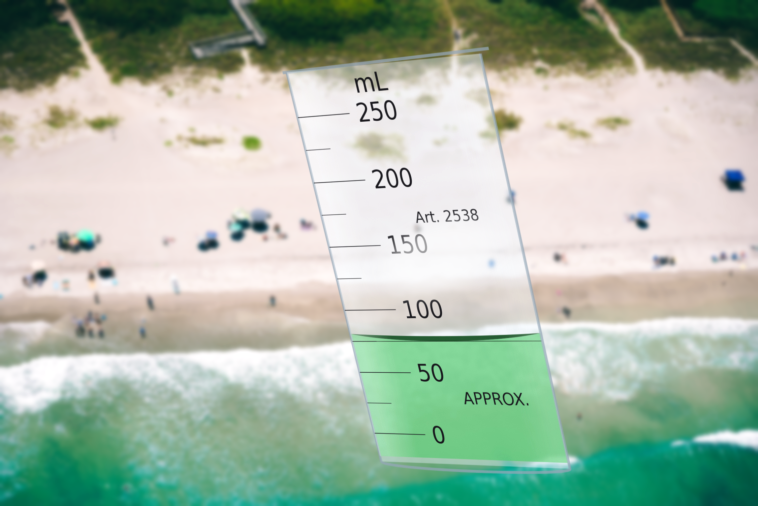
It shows 75 mL
